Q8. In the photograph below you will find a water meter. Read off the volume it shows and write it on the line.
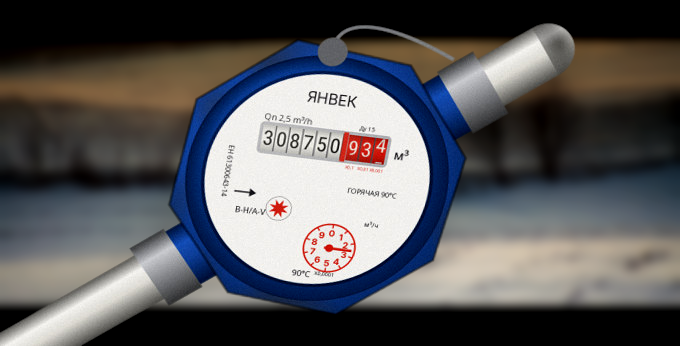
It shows 308750.9342 m³
